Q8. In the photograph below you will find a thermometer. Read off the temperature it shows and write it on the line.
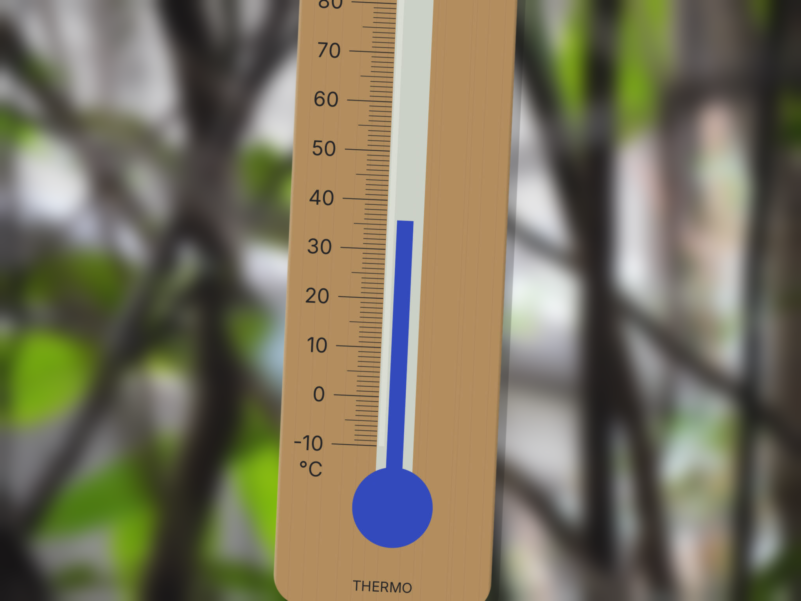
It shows 36 °C
